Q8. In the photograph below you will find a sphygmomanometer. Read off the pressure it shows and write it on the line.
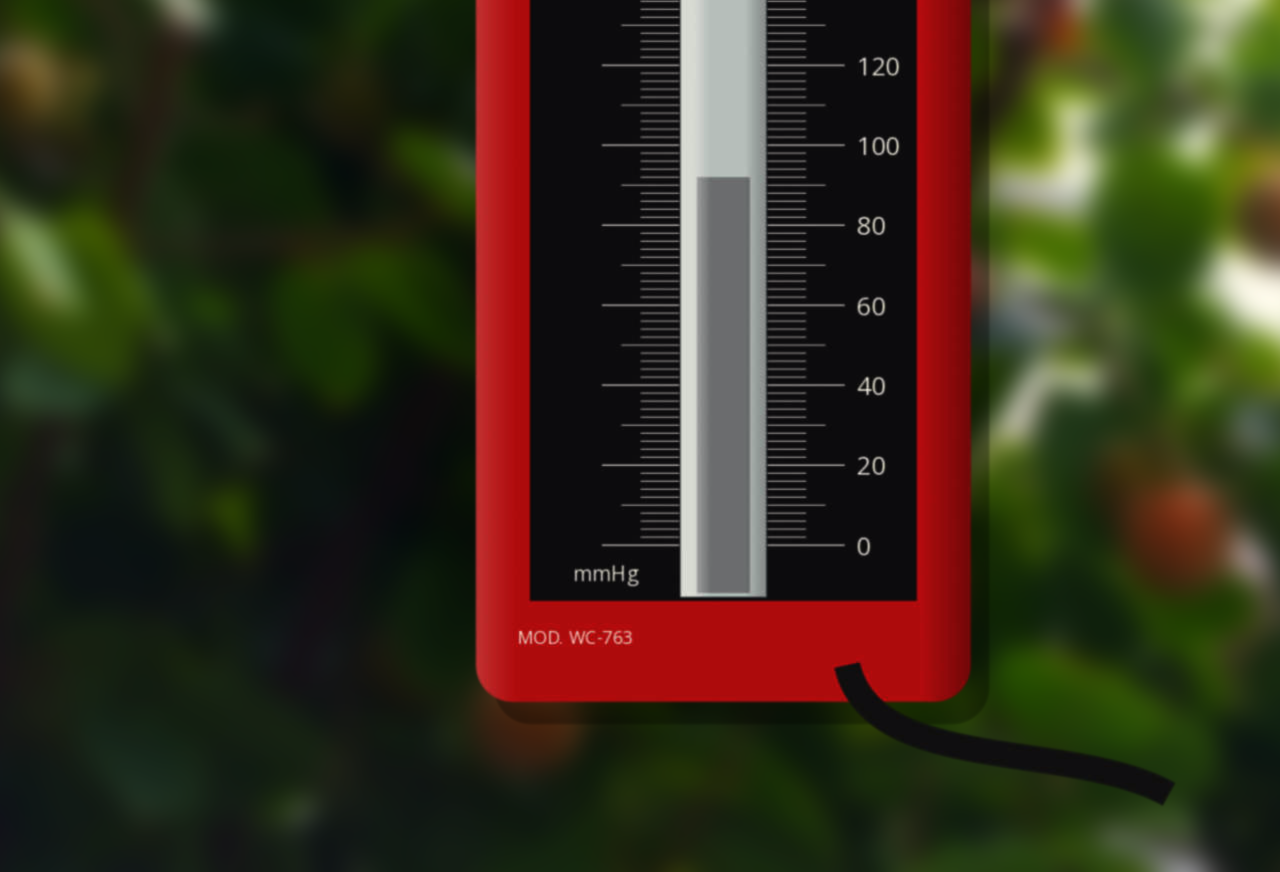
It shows 92 mmHg
